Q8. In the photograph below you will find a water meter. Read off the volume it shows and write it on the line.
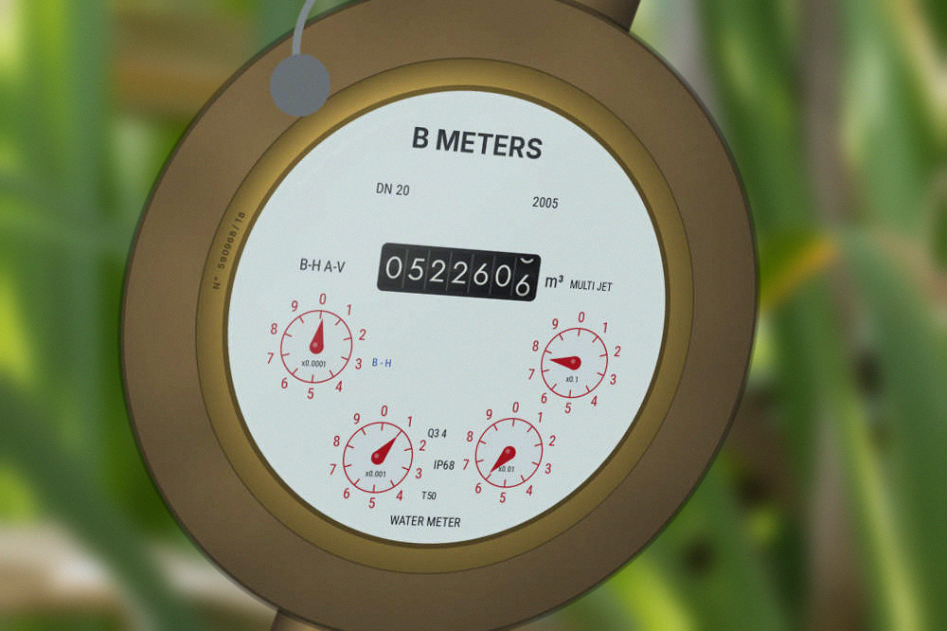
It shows 522605.7610 m³
